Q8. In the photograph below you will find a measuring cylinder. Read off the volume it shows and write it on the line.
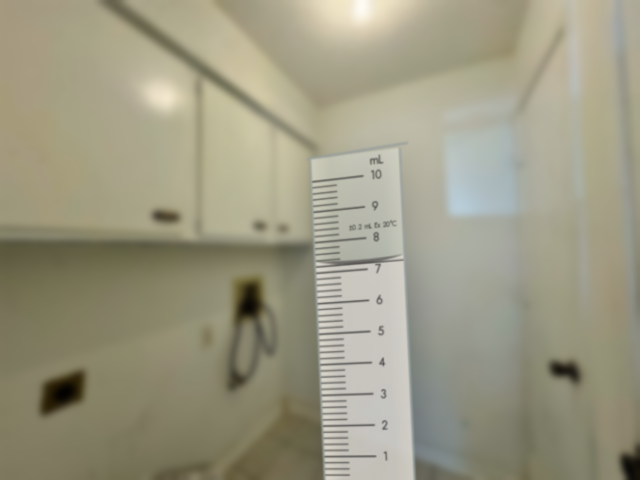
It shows 7.2 mL
